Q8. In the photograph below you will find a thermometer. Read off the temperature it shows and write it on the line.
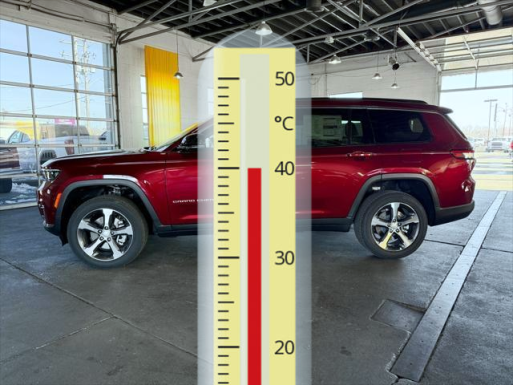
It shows 40 °C
